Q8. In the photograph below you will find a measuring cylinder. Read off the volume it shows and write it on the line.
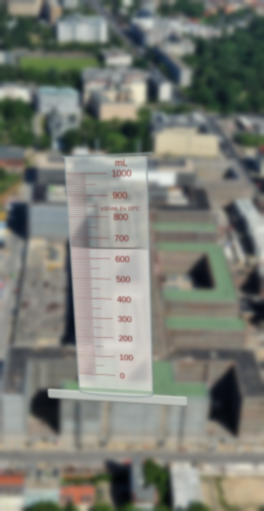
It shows 650 mL
